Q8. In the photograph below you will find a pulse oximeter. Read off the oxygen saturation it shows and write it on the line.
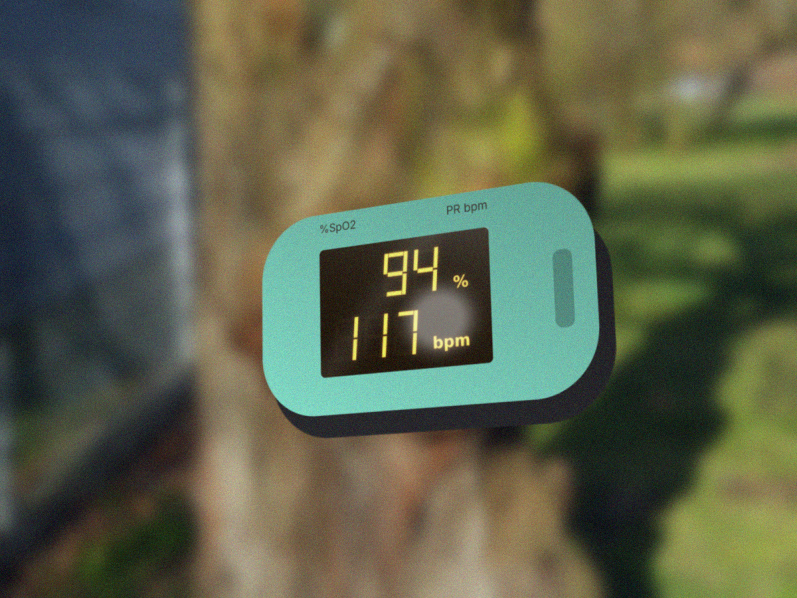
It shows 94 %
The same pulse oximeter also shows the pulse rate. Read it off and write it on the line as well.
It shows 117 bpm
